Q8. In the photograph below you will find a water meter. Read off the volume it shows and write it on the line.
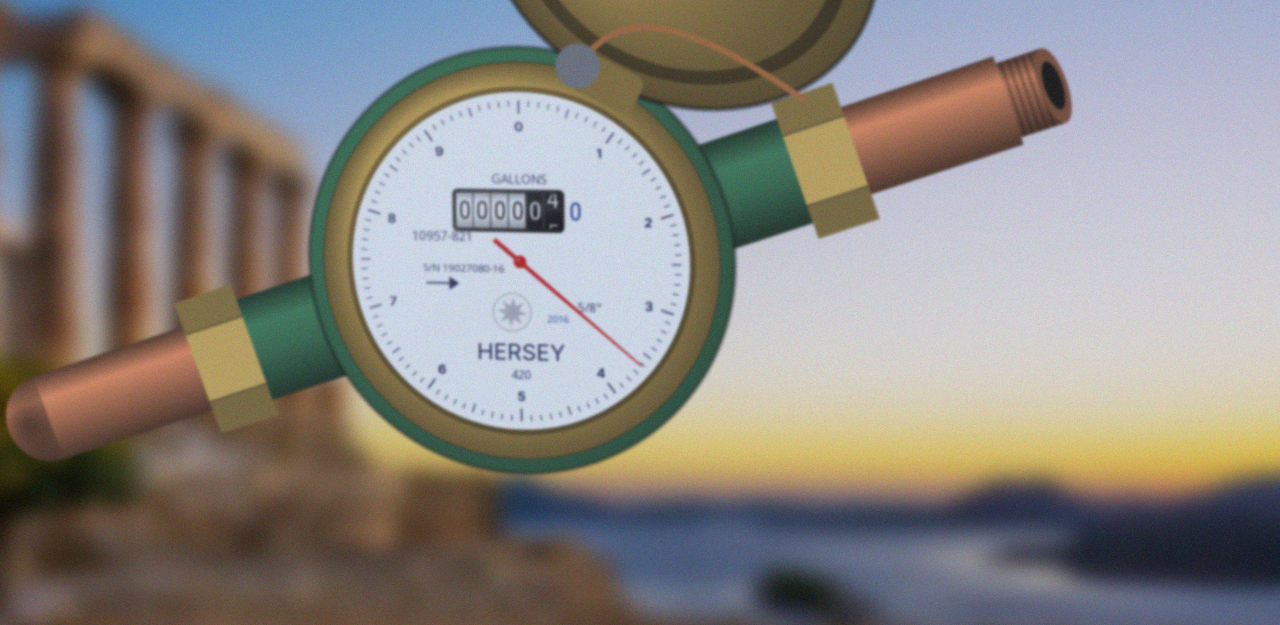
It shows 43.6 gal
